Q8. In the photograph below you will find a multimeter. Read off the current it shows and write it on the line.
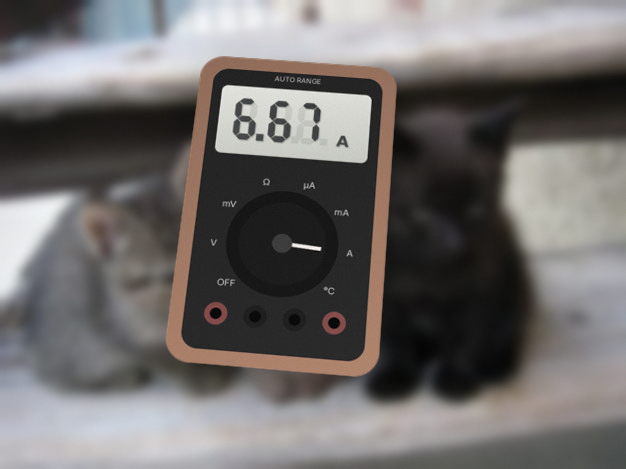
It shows 6.67 A
